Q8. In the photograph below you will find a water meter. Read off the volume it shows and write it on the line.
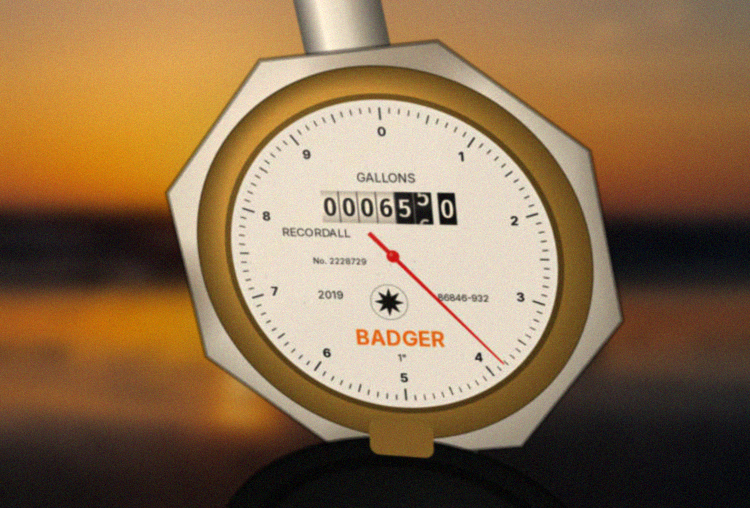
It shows 6553.8 gal
